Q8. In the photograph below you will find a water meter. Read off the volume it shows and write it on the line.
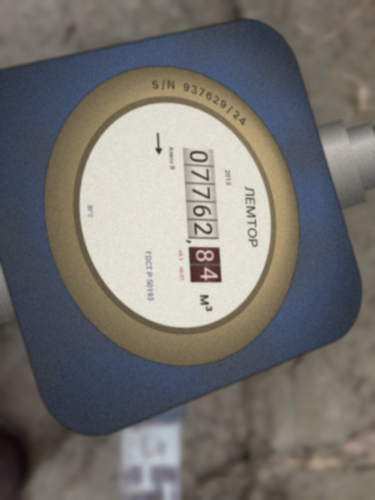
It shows 7762.84 m³
